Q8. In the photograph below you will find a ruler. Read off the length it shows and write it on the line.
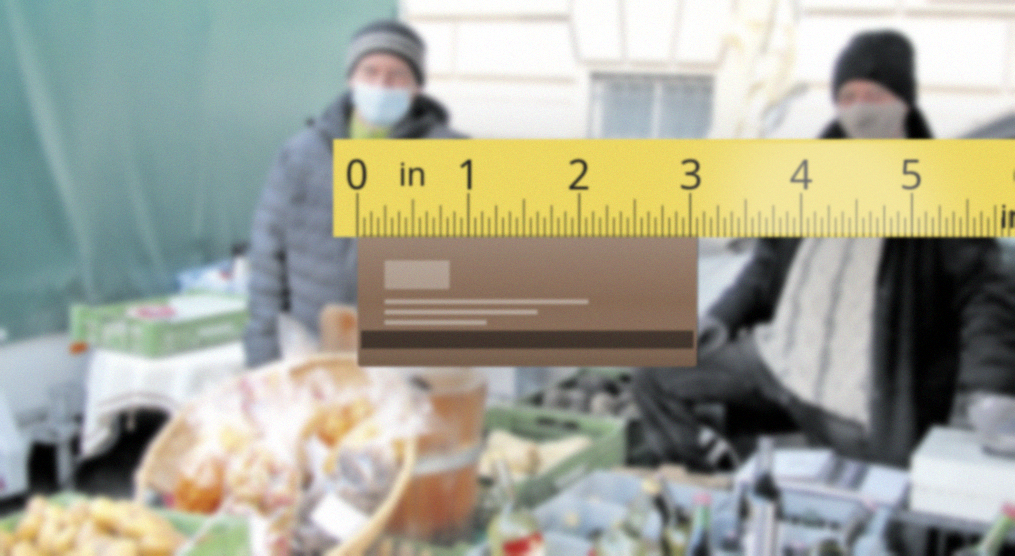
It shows 3.0625 in
